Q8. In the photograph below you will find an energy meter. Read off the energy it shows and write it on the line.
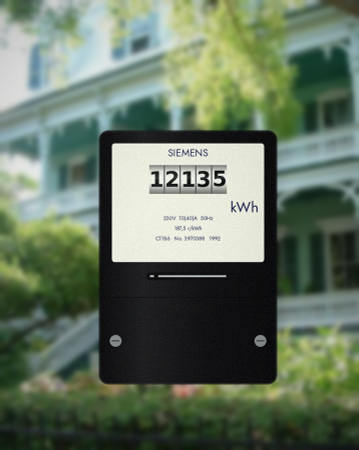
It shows 12135 kWh
